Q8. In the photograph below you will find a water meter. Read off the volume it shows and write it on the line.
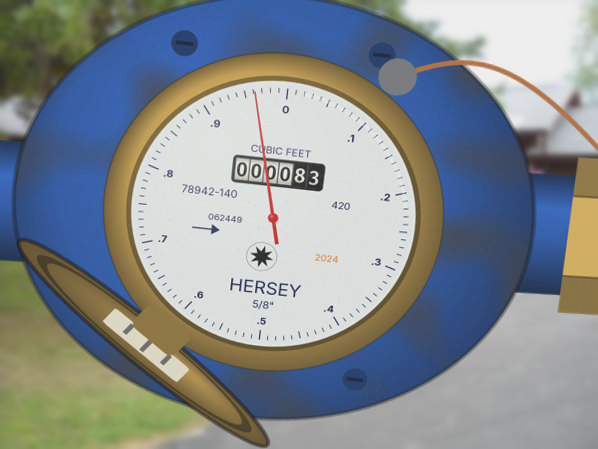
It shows 82.96 ft³
